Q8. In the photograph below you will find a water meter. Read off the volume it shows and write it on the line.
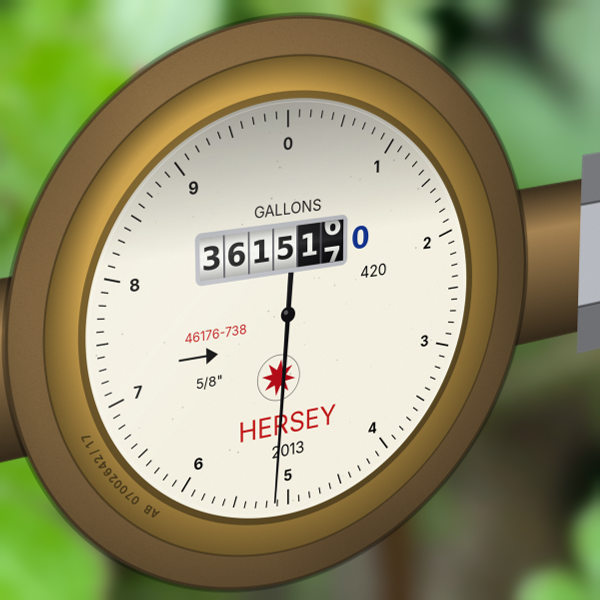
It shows 3615165.1 gal
